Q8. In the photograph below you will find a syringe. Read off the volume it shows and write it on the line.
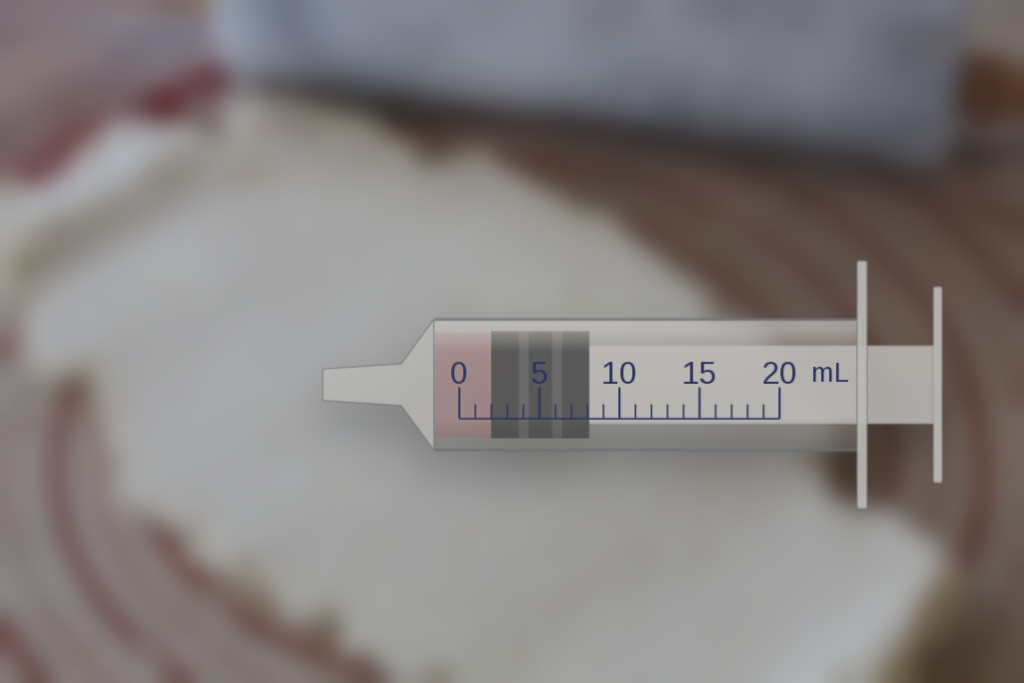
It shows 2 mL
